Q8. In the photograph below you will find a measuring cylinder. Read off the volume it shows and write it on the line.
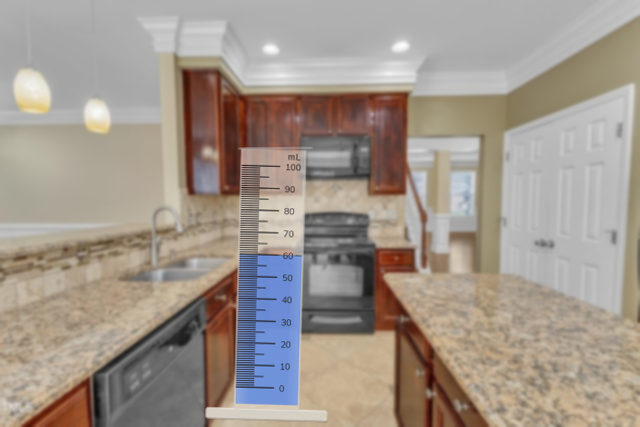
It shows 60 mL
